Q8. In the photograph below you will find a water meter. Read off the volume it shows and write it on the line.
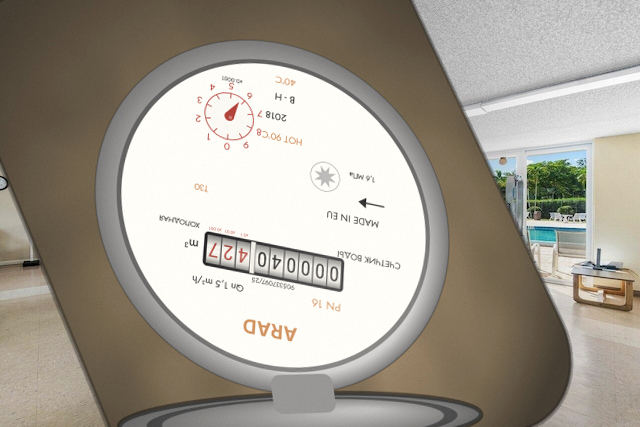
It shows 40.4275 m³
